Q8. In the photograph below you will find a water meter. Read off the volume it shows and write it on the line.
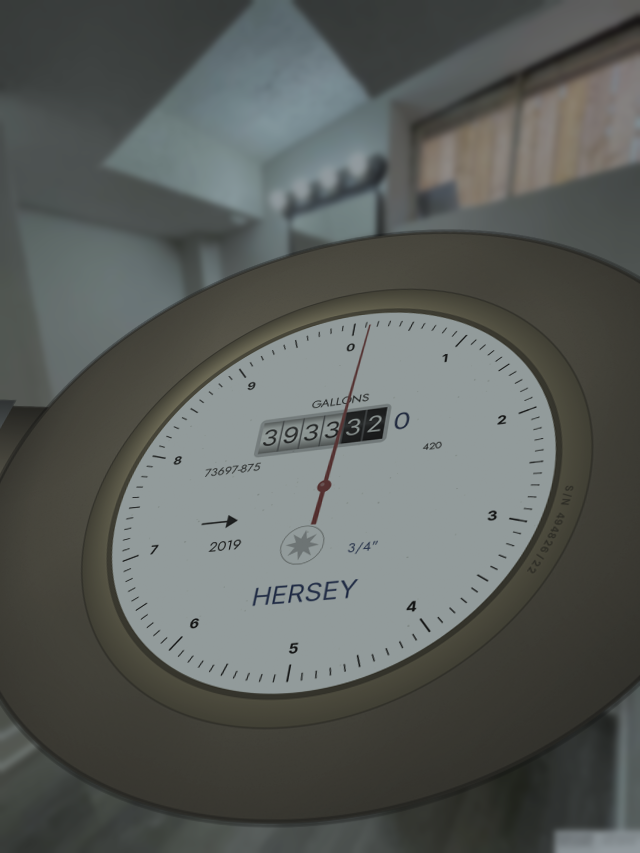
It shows 3933320.1 gal
